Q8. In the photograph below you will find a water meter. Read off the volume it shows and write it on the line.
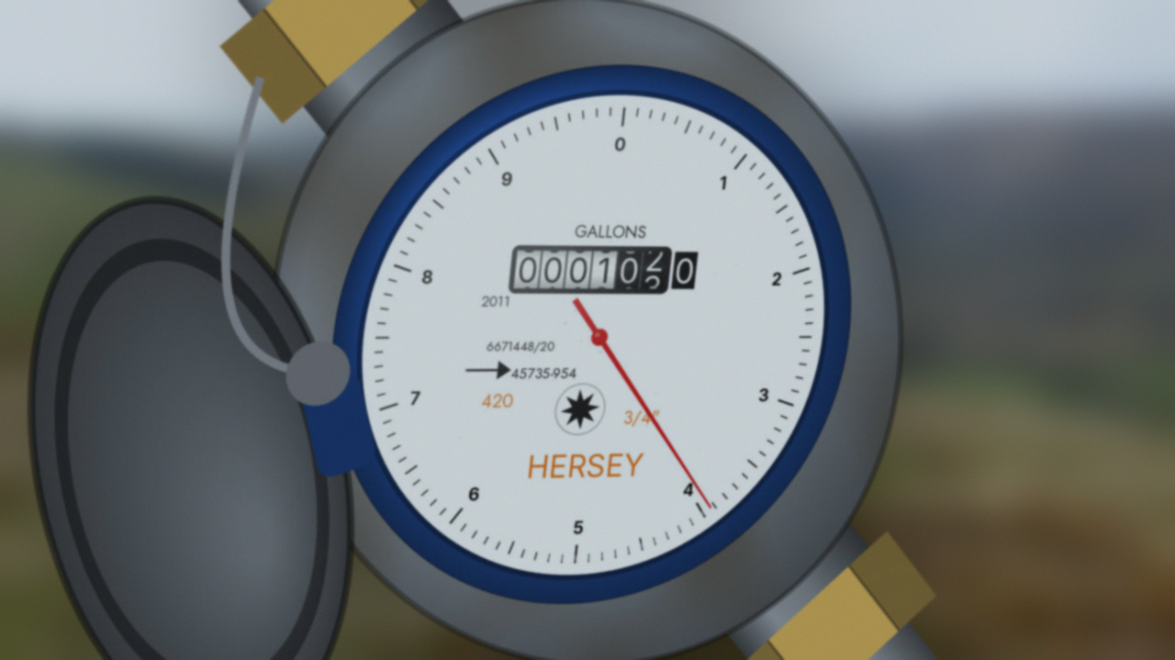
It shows 1023.9 gal
